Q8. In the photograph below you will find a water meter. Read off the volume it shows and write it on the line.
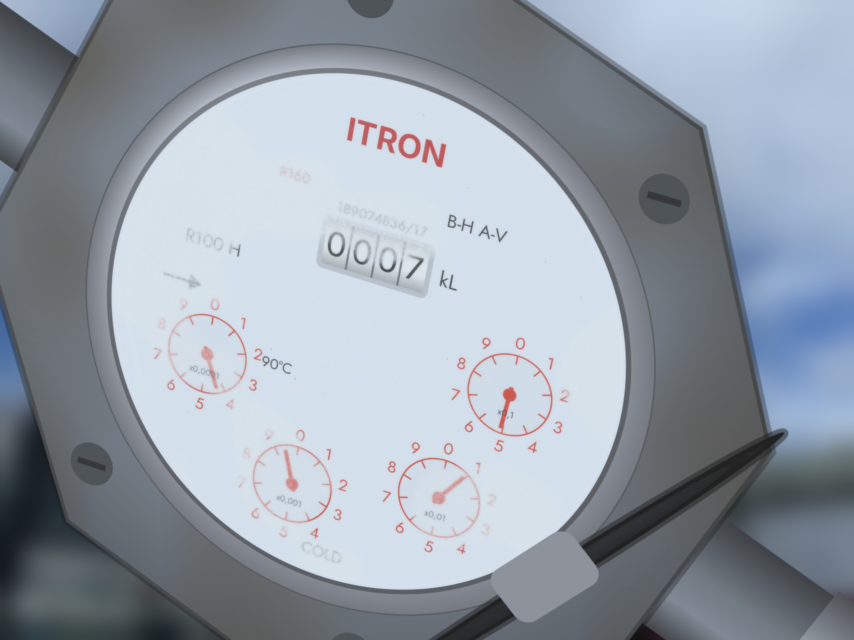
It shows 7.5094 kL
